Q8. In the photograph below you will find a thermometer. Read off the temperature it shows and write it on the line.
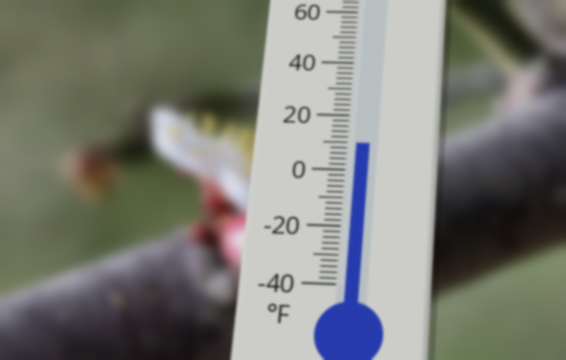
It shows 10 °F
